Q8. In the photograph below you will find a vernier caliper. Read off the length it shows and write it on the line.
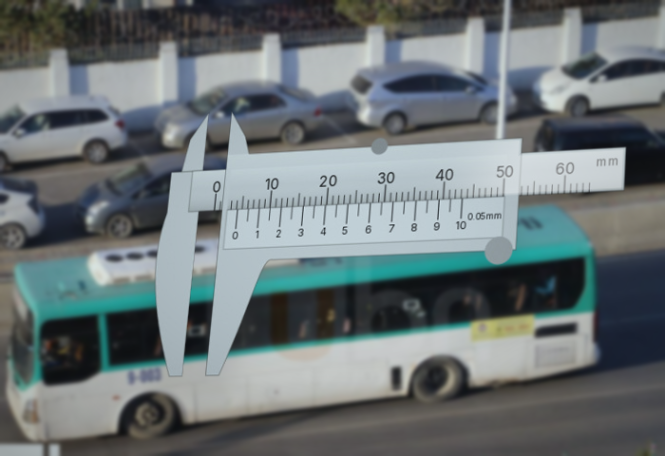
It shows 4.2 mm
